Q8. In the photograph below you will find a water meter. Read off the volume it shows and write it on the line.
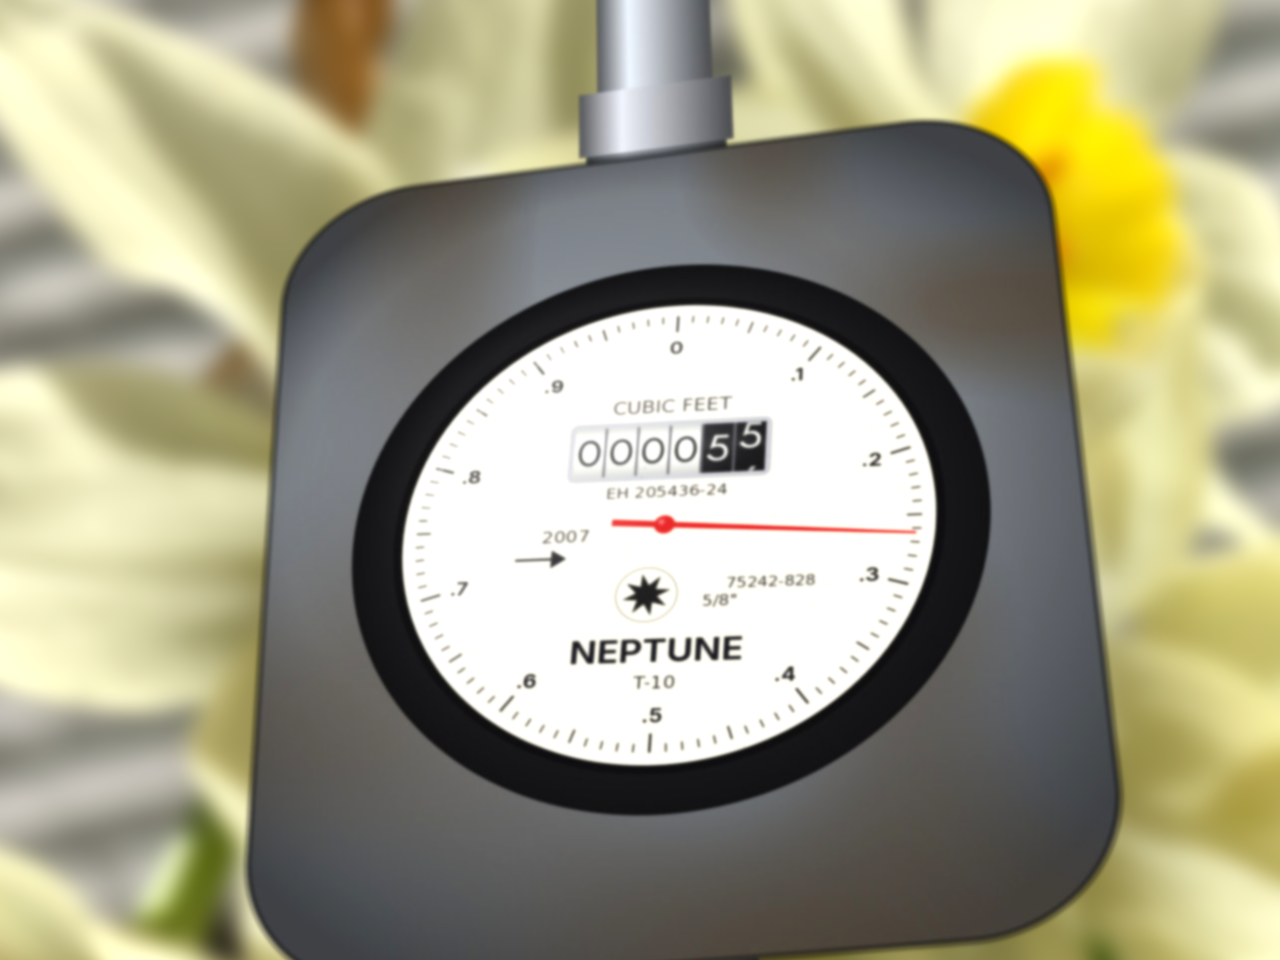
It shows 55.26 ft³
